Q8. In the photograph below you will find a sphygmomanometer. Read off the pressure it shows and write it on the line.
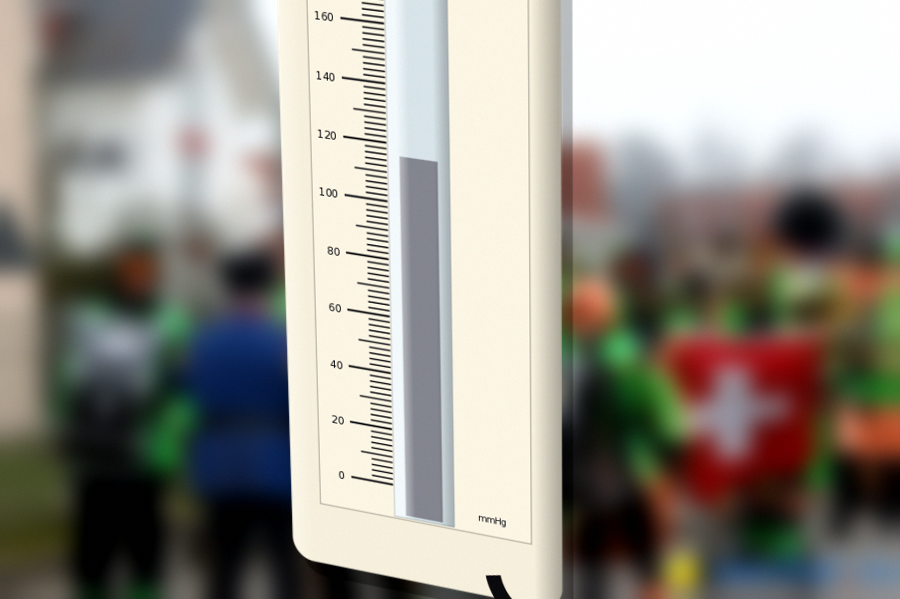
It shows 116 mmHg
